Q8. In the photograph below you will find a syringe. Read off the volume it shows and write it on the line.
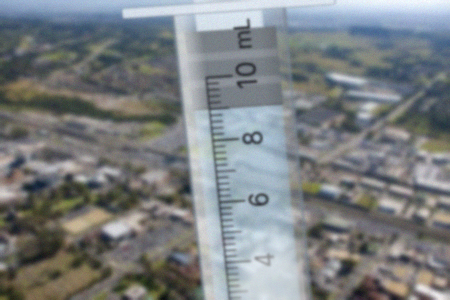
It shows 9 mL
